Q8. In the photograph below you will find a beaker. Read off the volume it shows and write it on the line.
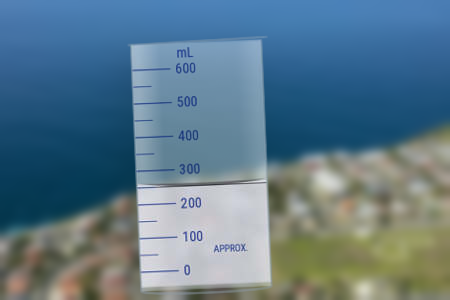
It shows 250 mL
